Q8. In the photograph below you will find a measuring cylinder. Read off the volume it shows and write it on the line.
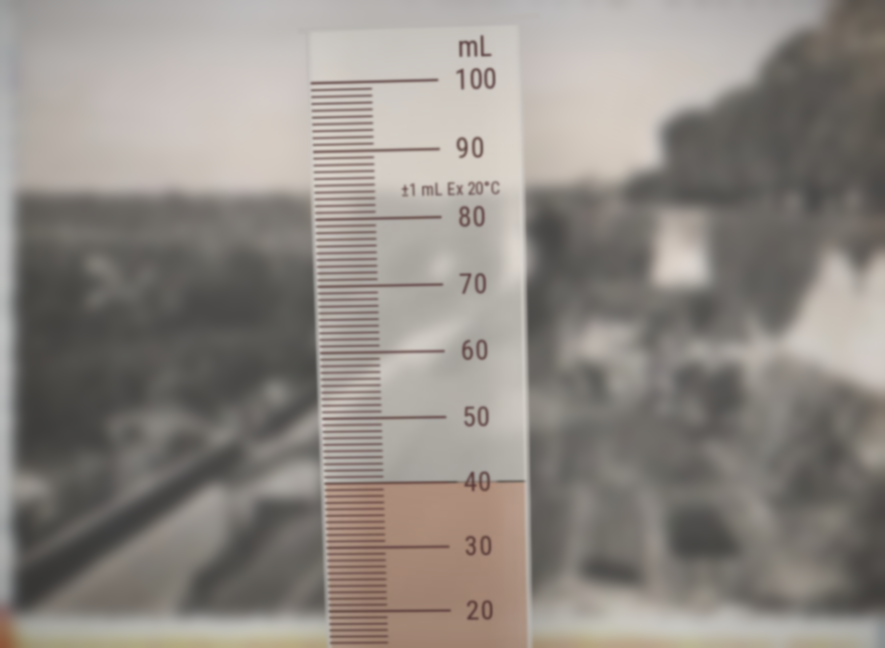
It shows 40 mL
